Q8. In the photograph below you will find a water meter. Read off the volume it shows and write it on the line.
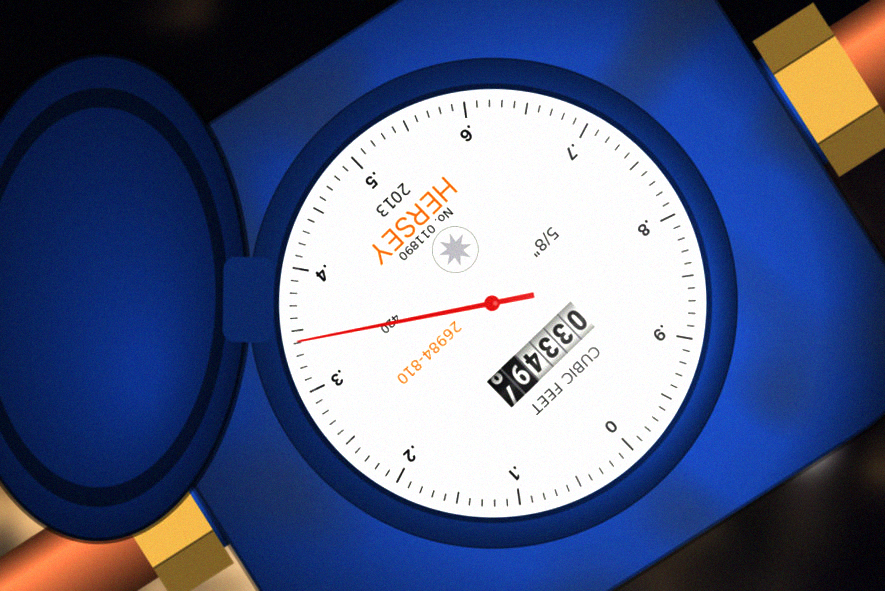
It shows 33497.34 ft³
